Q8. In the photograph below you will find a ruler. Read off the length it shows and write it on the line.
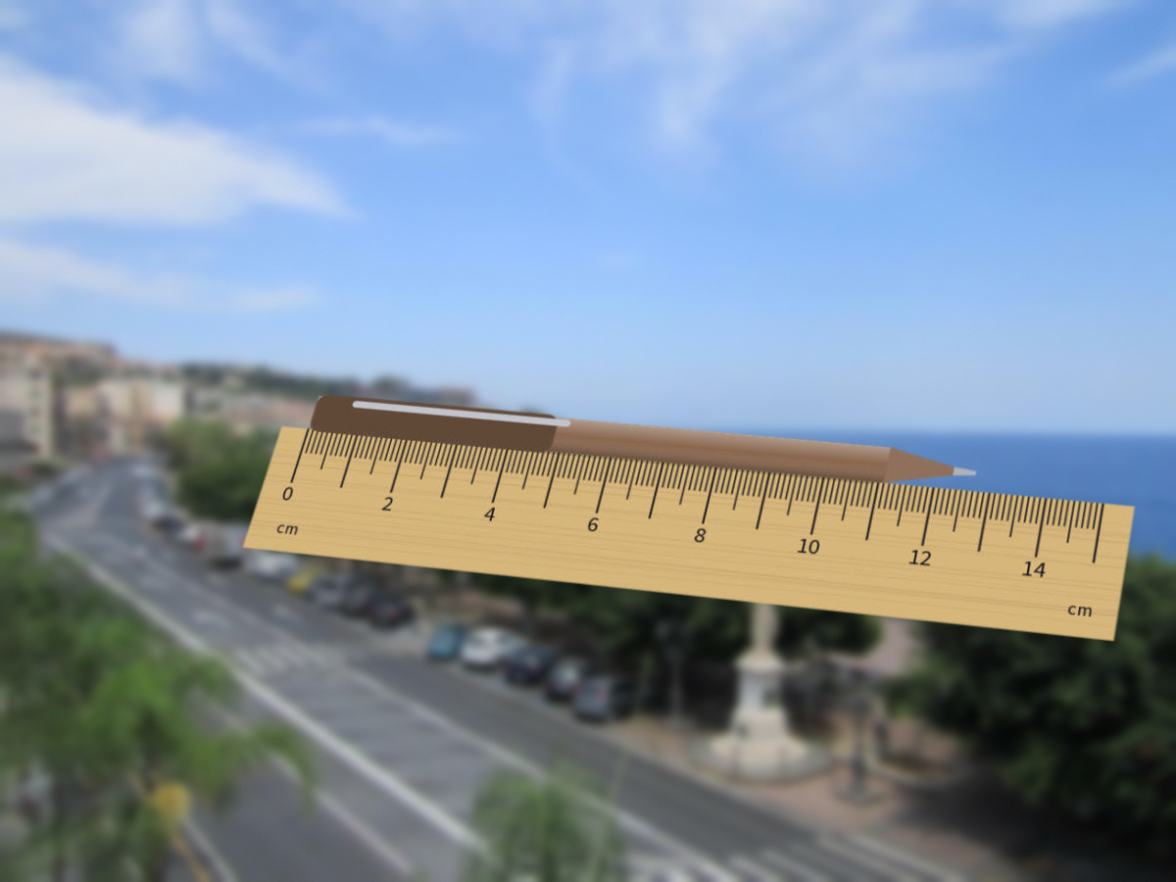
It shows 12.7 cm
